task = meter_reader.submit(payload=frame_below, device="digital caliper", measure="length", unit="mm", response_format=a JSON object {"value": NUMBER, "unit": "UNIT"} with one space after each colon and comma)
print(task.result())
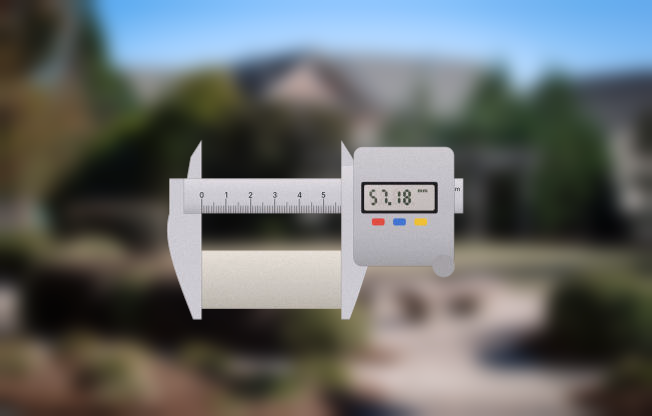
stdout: {"value": 57.18, "unit": "mm"}
